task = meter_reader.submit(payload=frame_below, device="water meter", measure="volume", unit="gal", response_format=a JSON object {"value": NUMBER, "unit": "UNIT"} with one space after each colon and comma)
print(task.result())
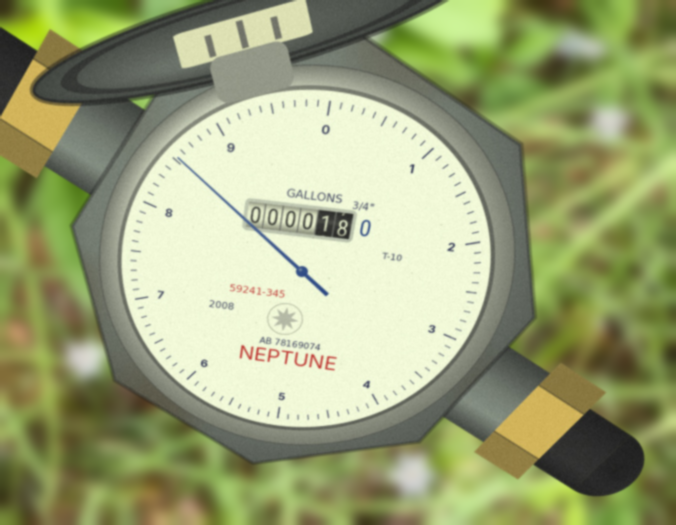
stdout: {"value": 178.5, "unit": "gal"}
